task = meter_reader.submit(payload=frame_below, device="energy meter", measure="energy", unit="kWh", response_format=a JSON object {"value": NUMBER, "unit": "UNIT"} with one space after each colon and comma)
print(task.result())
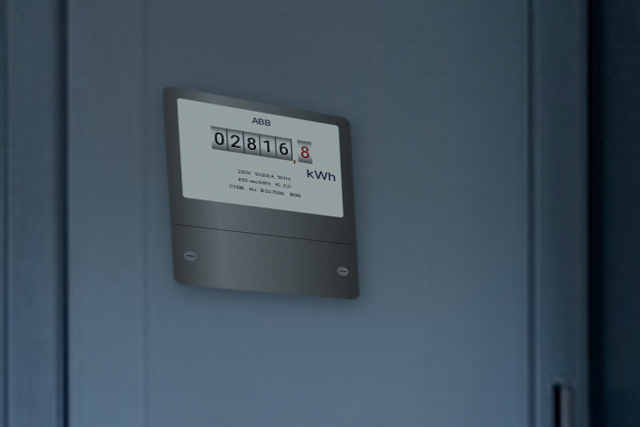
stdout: {"value": 2816.8, "unit": "kWh"}
